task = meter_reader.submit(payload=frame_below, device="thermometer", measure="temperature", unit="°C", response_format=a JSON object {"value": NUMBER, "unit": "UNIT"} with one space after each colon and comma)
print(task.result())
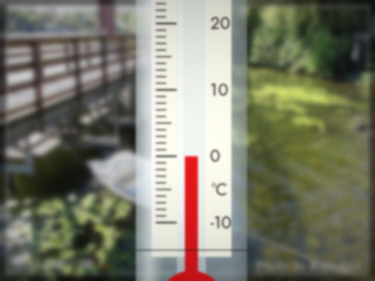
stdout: {"value": 0, "unit": "°C"}
